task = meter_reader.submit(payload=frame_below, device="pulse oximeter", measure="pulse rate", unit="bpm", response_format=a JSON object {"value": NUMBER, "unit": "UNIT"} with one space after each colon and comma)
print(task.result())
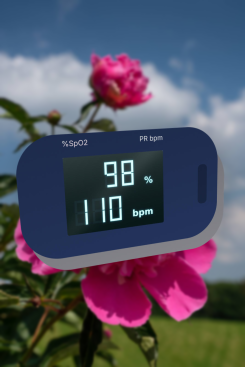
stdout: {"value": 110, "unit": "bpm"}
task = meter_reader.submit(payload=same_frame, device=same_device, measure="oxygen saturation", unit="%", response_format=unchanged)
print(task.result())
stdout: {"value": 98, "unit": "%"}
